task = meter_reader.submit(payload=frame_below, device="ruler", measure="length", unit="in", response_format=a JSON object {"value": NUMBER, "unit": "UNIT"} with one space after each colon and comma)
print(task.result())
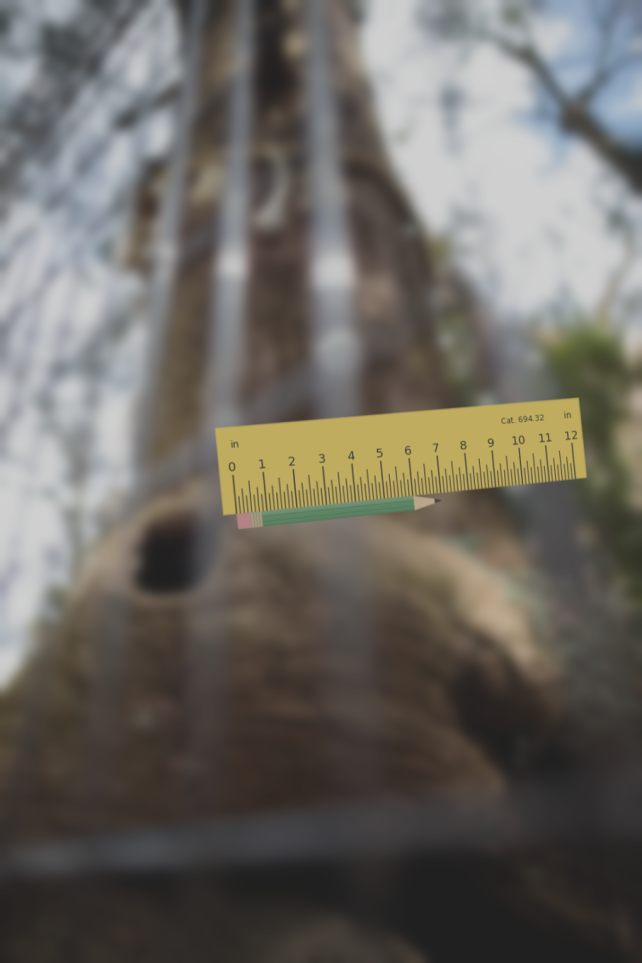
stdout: {"value": 7, "unit": "in"}
